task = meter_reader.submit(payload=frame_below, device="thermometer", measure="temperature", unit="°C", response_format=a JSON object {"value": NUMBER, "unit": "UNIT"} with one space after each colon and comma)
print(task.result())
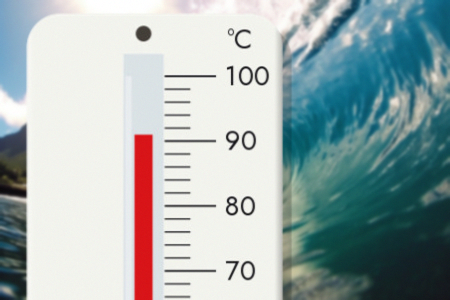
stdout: {"value": 91, "unit": "°C"}
